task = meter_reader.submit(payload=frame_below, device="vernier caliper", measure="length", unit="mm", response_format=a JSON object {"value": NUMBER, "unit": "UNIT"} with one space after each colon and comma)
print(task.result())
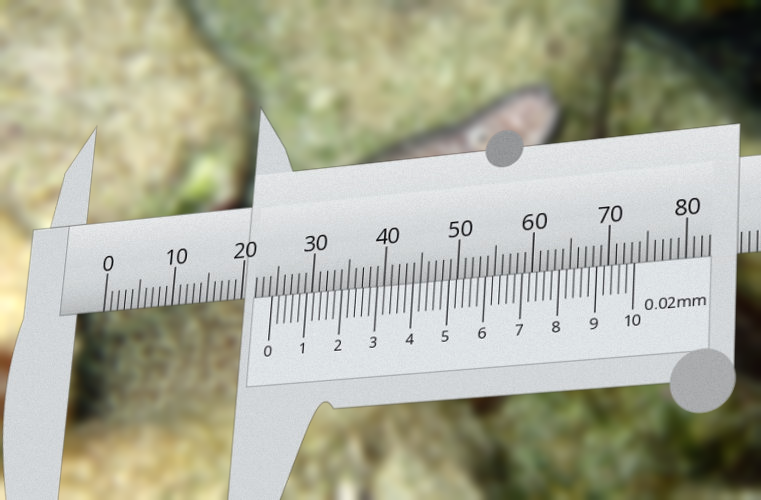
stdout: {"value": 24.4, "unit": "mm"}
